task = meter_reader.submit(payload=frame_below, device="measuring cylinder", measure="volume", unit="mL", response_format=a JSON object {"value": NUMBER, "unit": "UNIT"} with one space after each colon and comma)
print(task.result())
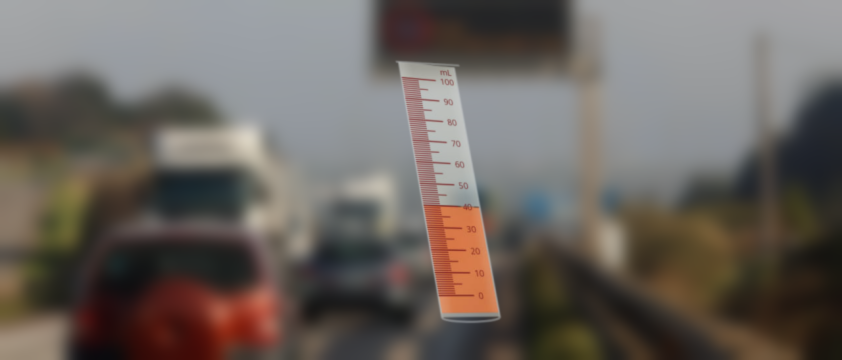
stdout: {"value": 40, "unit": "mL"}
